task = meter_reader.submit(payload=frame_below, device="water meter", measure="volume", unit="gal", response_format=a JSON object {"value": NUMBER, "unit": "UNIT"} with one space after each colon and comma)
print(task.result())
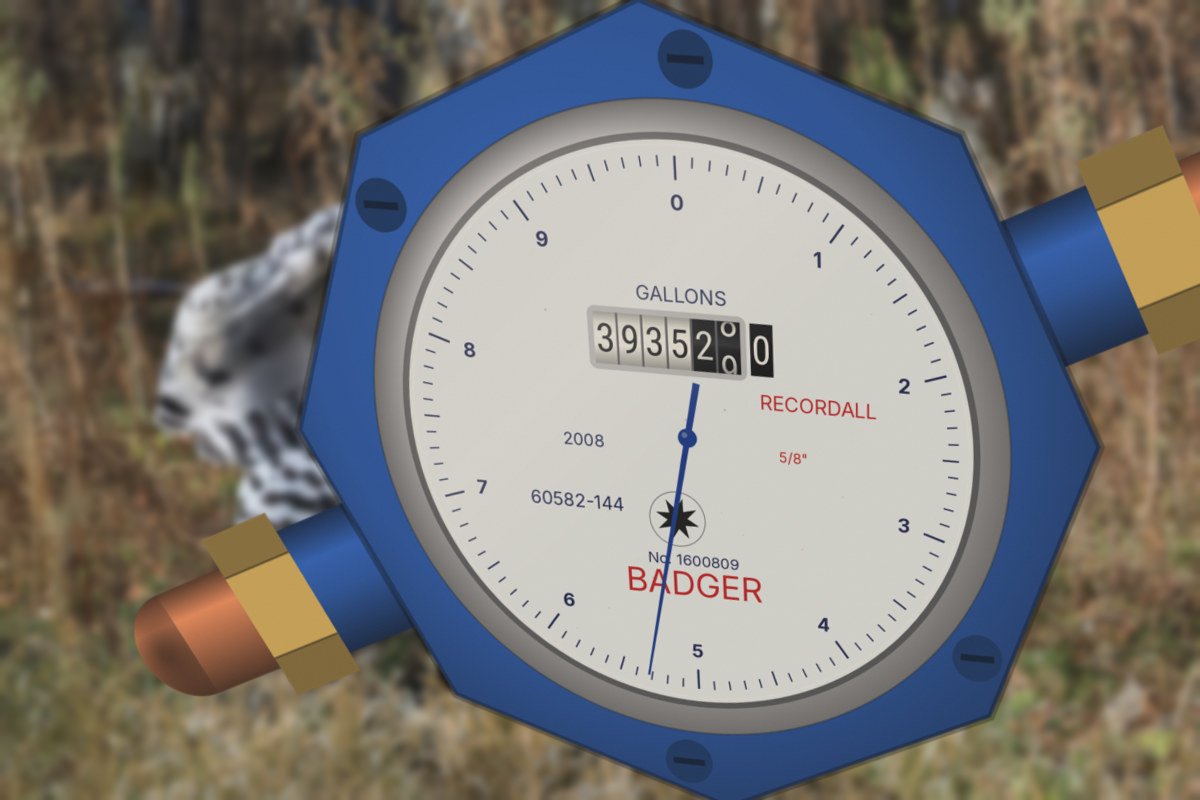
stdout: {"value": 3935285.3, "unit": "gal"}
